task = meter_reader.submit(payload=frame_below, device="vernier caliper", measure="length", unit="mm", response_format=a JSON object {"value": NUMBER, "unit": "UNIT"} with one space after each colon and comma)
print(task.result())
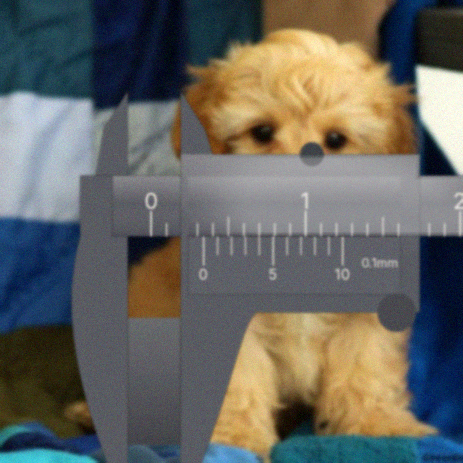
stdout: {"value": 3.4, "unit": "mm"}
